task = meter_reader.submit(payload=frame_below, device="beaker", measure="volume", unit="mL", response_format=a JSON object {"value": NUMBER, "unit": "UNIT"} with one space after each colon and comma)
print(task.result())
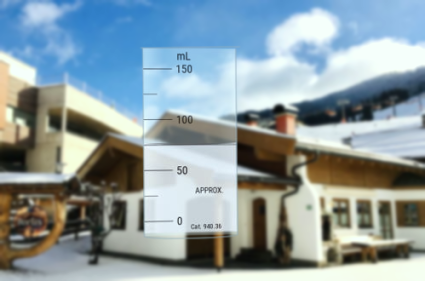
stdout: {"value": 75, "unit": "mL"}
